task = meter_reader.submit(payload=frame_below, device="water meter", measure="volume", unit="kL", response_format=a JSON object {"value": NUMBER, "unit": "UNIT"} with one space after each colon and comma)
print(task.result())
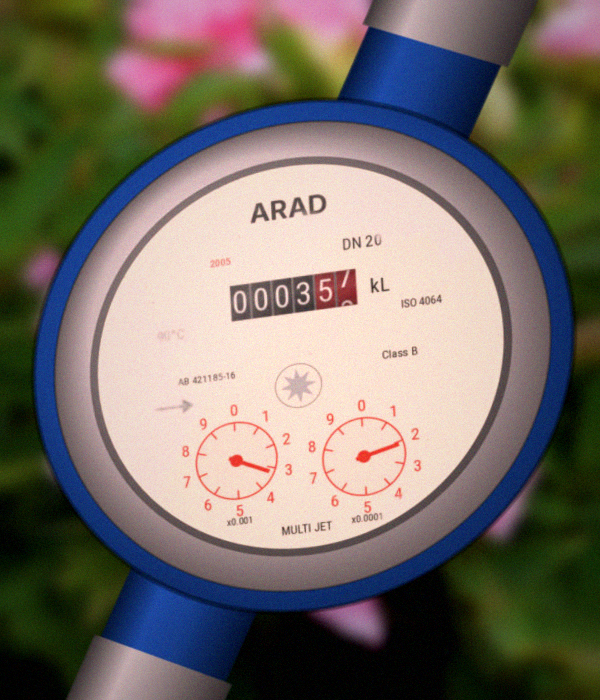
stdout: {"value": 3.5732, "unit": "kL"}
